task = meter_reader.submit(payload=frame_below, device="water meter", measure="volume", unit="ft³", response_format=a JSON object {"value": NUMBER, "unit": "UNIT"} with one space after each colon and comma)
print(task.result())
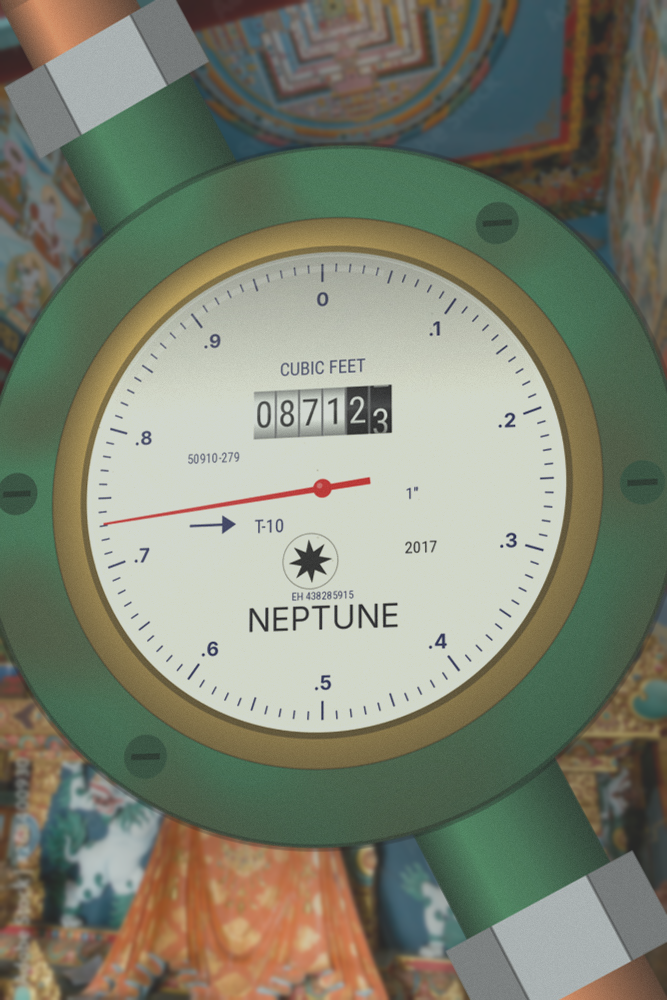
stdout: {"value": 87122.73, "unit": "ft³"}
